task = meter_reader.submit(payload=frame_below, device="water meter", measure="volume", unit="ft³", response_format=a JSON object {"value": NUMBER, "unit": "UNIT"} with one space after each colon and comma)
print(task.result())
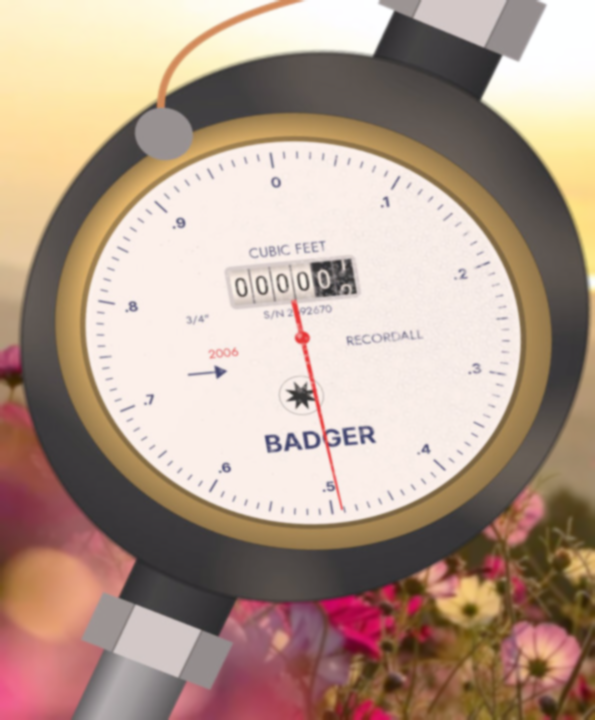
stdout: {"value": 1.49, "unit": "ft³"}
